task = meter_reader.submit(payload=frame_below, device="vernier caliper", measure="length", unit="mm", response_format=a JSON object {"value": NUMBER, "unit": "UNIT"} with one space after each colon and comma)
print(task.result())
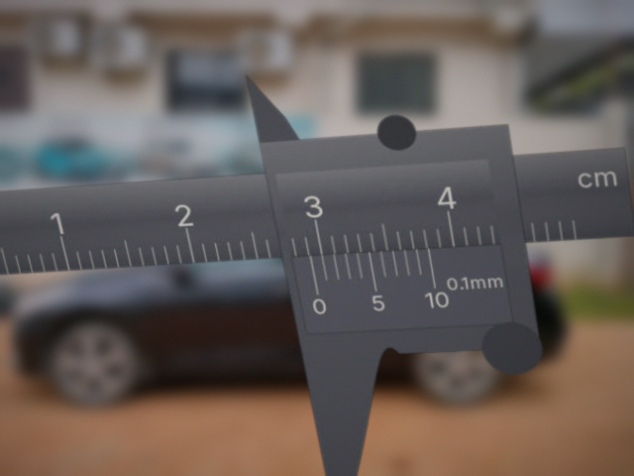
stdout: {"value": 29.1, "unit": "mm"}
